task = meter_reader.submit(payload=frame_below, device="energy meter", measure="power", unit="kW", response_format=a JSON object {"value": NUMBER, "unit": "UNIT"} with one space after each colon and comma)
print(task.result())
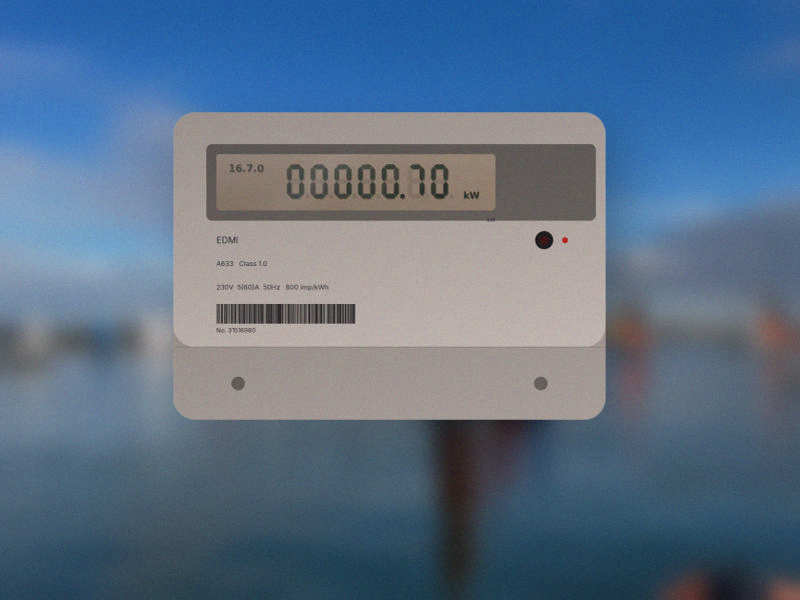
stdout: {"value": 0.70, "unit": "kW"}
